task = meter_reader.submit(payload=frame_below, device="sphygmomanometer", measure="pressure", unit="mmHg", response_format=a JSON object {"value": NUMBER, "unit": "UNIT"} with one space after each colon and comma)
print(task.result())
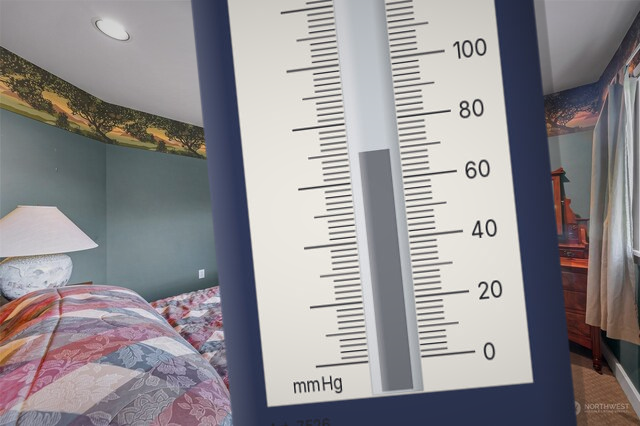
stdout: {"value": 70, "unit": "mmHg"}
